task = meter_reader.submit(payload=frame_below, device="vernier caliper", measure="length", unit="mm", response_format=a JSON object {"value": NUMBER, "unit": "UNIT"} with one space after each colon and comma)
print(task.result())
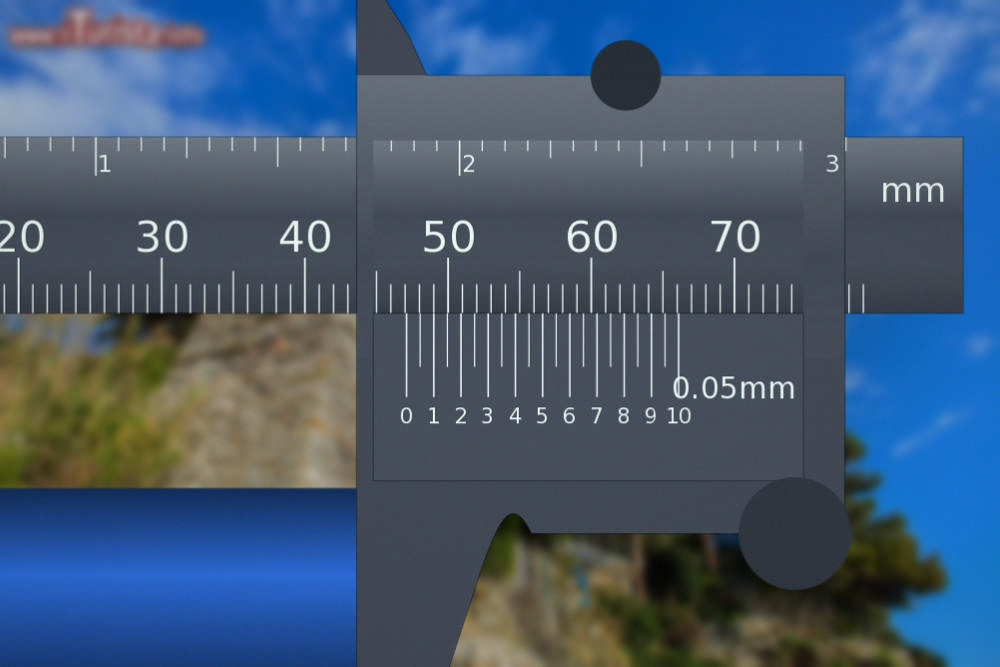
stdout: {"value": 47.1, "unit": "mm"}
